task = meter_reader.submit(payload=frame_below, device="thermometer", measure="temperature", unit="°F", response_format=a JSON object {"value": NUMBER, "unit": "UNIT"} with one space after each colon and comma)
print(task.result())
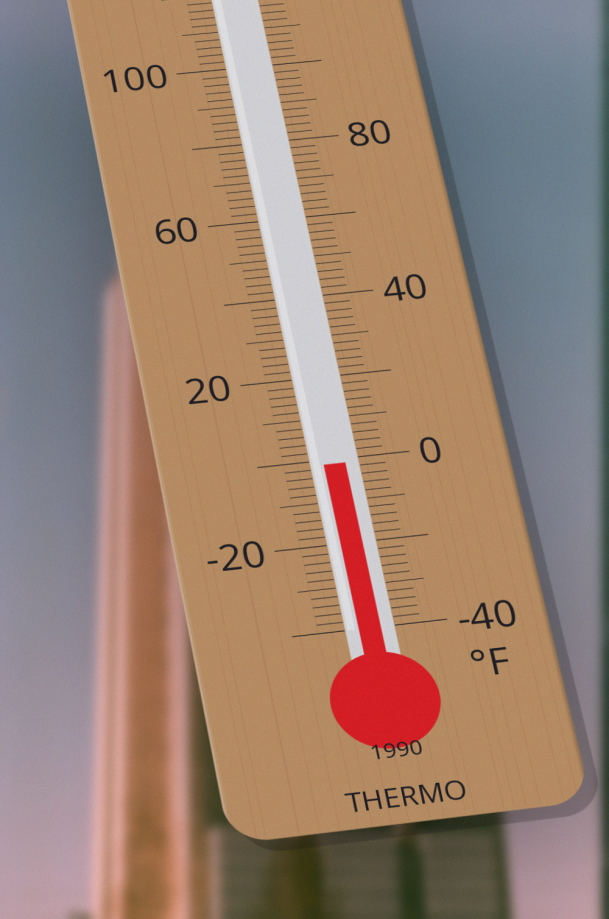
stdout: {"value": -1, "unit": "°F"}
